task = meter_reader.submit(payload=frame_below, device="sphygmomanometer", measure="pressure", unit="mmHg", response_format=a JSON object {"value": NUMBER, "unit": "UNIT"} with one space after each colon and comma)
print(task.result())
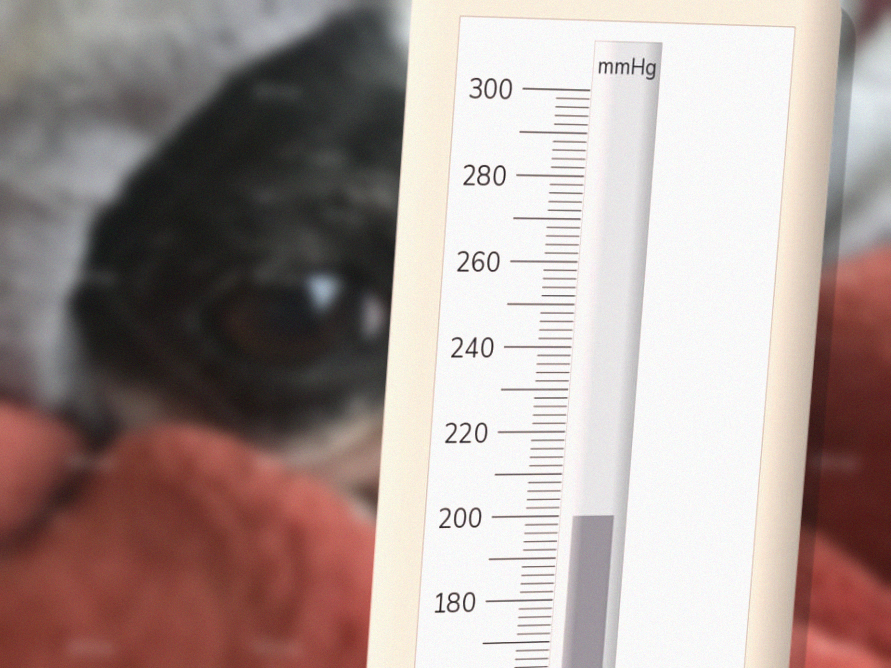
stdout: {"value": 200, "unit": "mmHg"}
